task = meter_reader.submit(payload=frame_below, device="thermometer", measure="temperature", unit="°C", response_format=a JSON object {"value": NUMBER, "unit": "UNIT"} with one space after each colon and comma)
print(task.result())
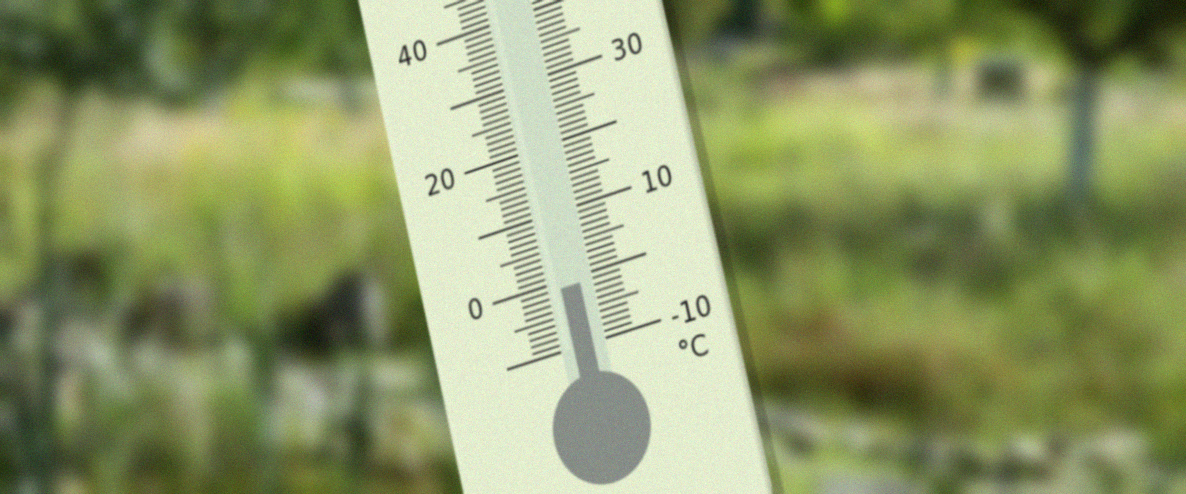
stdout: {"value": -1, "unit": "°C"}
